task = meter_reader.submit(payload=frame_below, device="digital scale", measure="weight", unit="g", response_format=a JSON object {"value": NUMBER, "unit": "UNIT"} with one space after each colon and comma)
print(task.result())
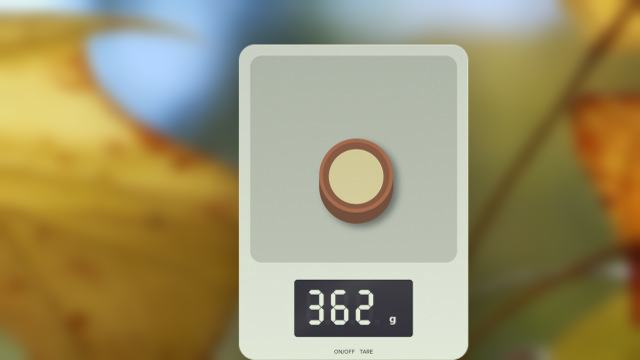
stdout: {"value": 362, "unit": "g"}
